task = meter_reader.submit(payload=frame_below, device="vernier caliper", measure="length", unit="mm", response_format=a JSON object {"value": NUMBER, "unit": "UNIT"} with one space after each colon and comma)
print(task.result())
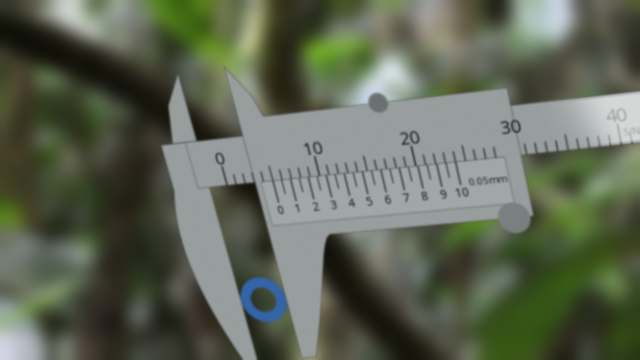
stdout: {"value": 5.0, "unit": "mm"}
